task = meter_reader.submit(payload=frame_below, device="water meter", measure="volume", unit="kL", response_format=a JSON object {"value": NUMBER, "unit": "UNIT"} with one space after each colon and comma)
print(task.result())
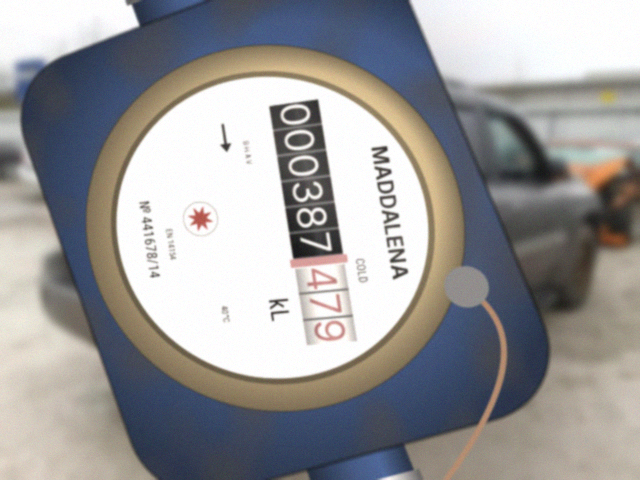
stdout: {"value": 387.479, "unit": "kL"}
